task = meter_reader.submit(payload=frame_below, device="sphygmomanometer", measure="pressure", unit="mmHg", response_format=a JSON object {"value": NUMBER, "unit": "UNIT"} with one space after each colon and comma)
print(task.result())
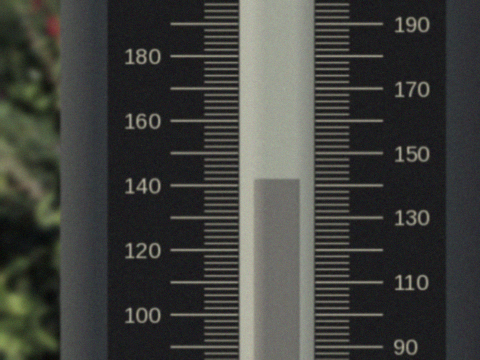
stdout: {"value": 142, "unit": "mmHg"}
